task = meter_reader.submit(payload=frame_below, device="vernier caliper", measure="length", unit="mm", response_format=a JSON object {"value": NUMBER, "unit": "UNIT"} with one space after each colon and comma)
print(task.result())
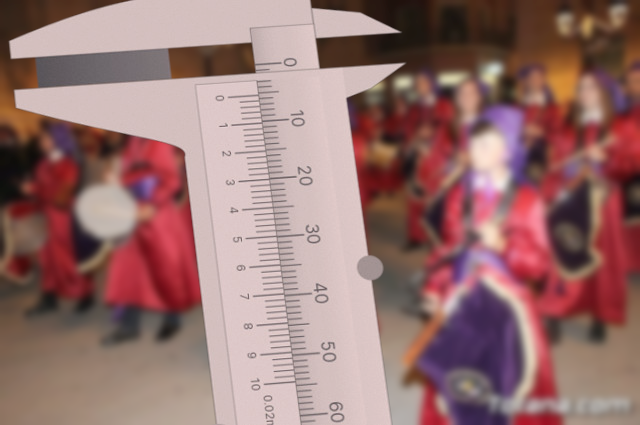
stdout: {"value": 5.4, "unit": "mm"}
